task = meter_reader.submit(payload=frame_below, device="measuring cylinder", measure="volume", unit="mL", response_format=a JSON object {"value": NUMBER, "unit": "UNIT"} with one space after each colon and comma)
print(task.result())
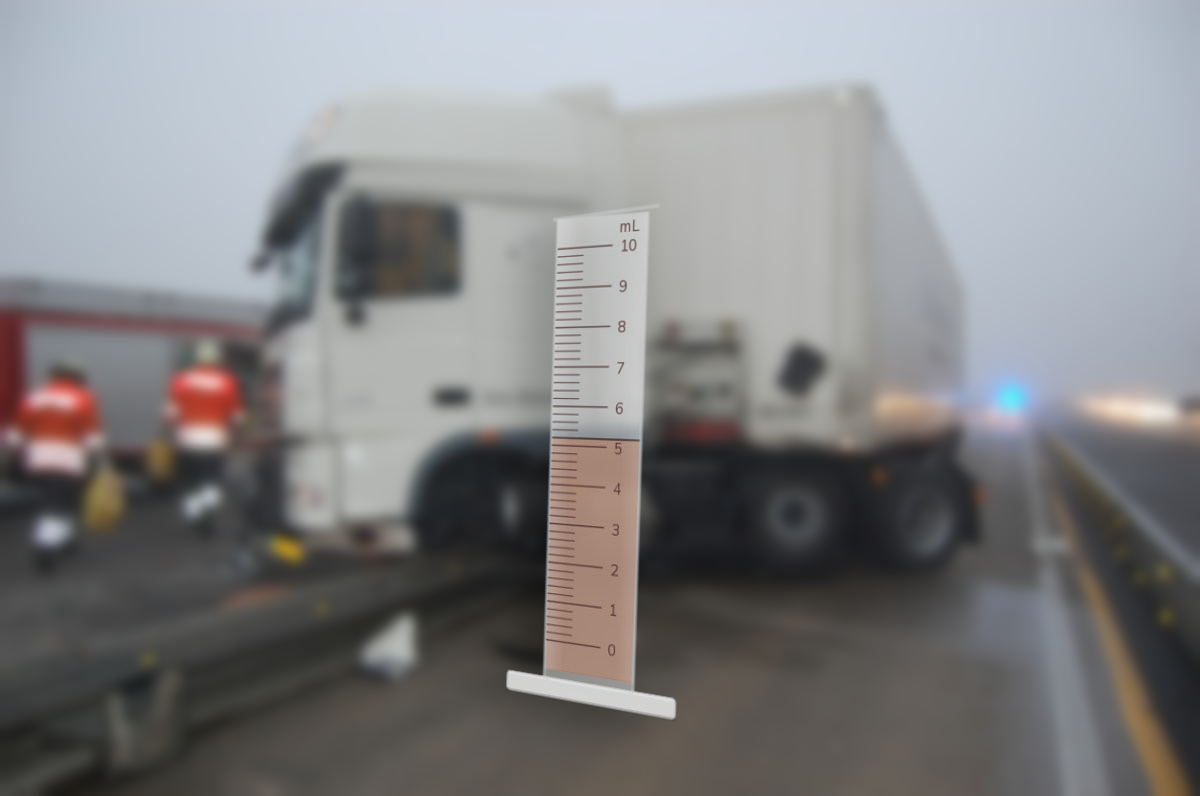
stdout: {"value": 5.2, "unit": "mL"}
